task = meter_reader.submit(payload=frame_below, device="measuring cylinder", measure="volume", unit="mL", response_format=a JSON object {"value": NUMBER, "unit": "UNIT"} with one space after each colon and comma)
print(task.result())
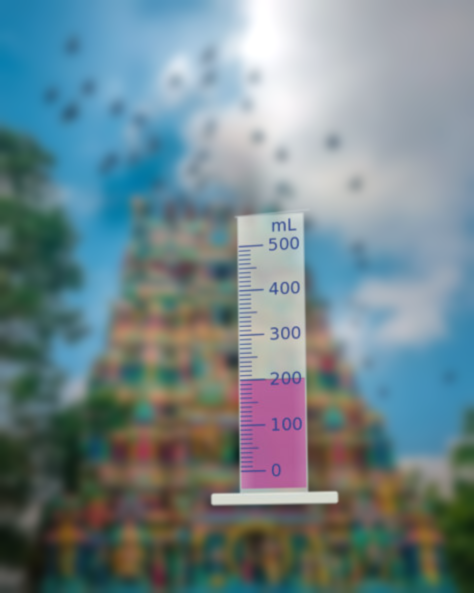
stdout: {"value": 200, "unit": "mL"}
